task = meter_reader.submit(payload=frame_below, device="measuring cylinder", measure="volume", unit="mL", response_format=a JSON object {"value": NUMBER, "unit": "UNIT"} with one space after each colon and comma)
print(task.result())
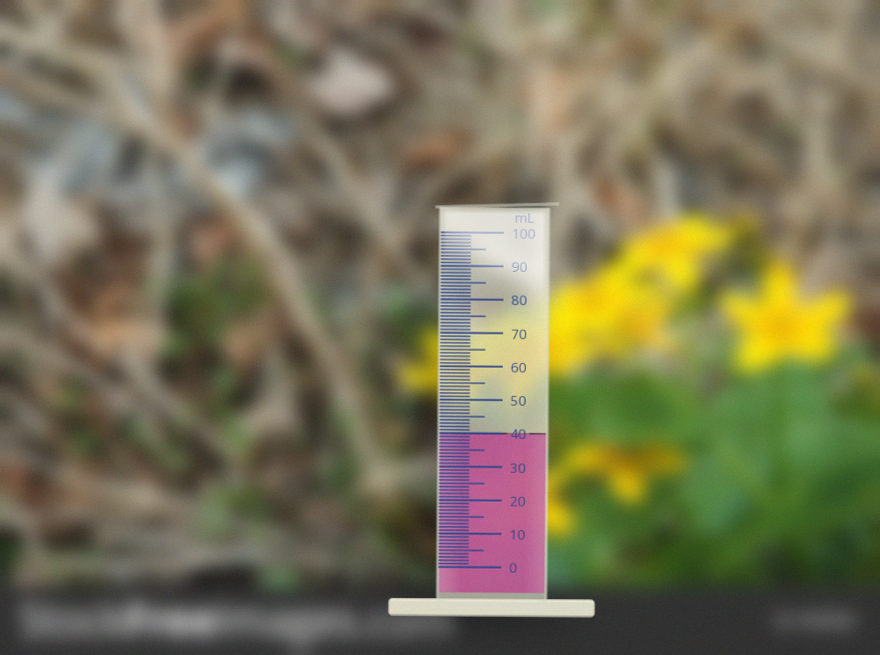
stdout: {"value": 40, "unit": "mL"}
